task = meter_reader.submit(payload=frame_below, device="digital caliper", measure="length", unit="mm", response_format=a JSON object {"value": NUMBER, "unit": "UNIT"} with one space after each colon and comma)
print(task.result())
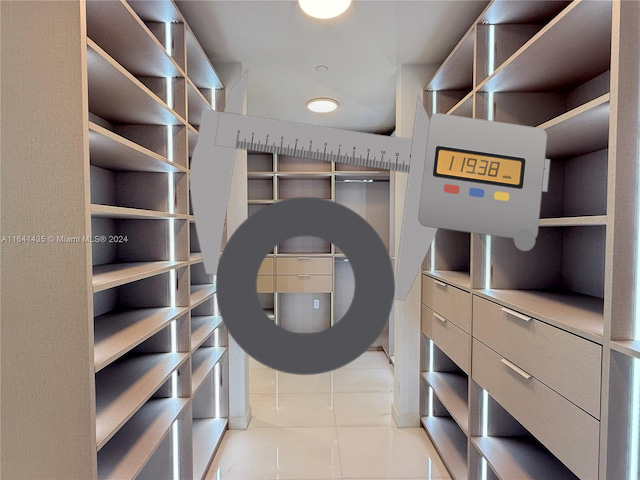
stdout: {"value": 119.38, "unit": "mm"}
